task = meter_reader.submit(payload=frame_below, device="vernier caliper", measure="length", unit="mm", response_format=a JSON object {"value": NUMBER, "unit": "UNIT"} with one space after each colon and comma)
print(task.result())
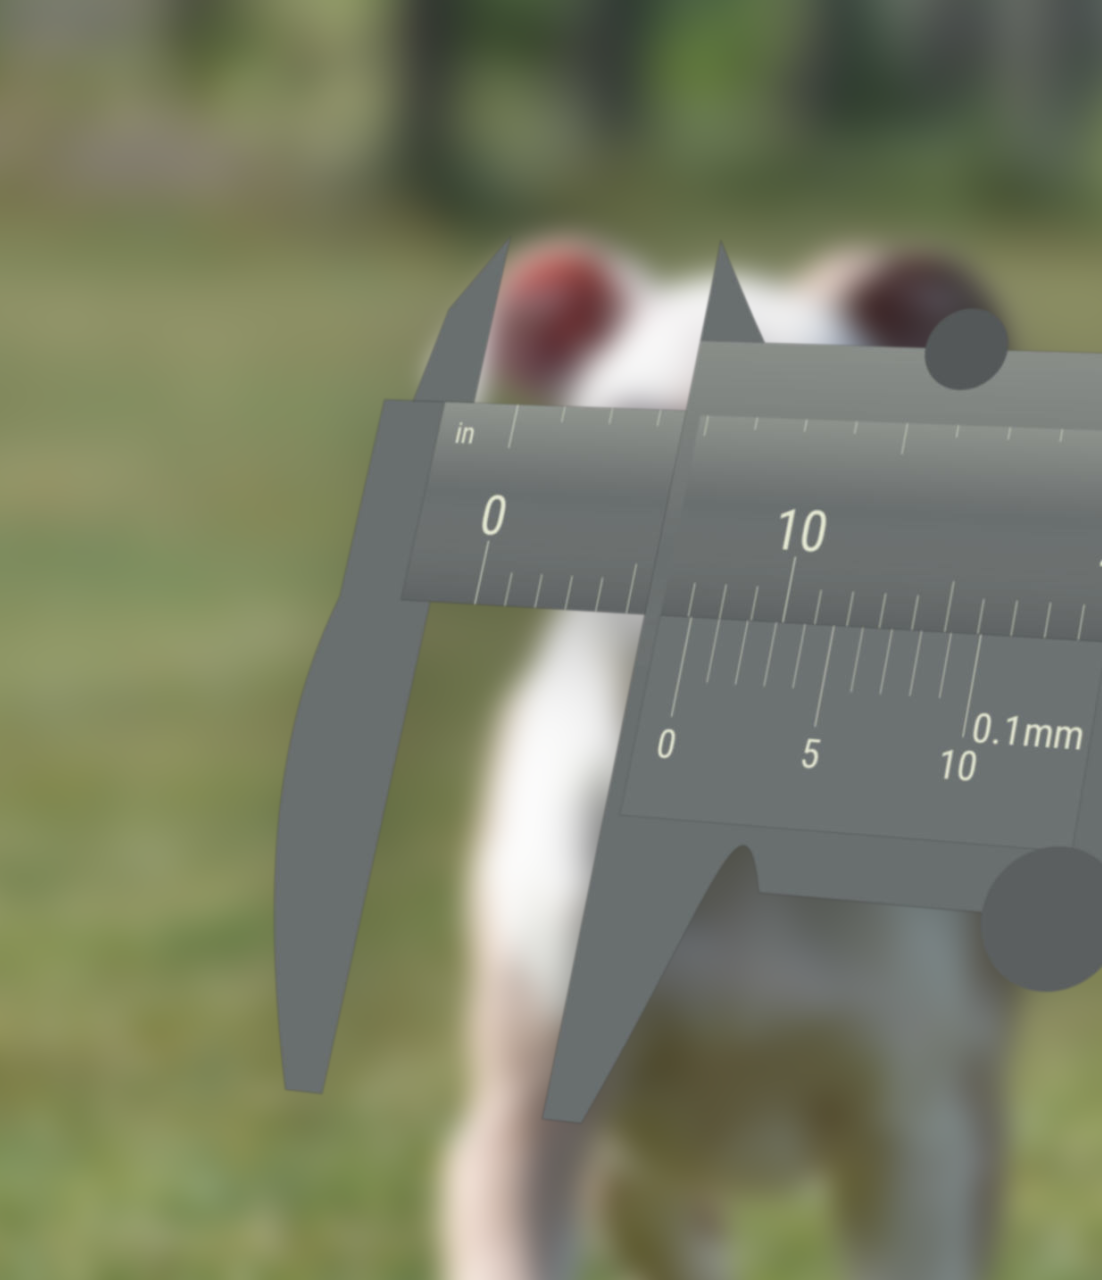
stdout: {"value": 7.1, "unit": "mm"}
